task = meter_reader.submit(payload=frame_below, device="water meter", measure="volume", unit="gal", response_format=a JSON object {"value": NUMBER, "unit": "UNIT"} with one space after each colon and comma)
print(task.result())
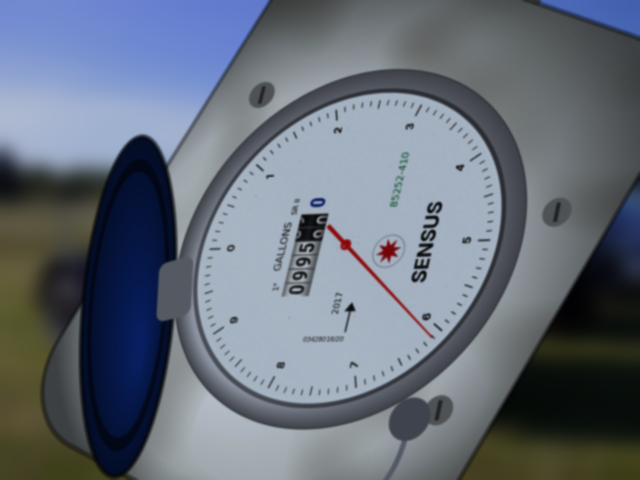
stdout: {"value": 995896.1, "unit": "gal"}
